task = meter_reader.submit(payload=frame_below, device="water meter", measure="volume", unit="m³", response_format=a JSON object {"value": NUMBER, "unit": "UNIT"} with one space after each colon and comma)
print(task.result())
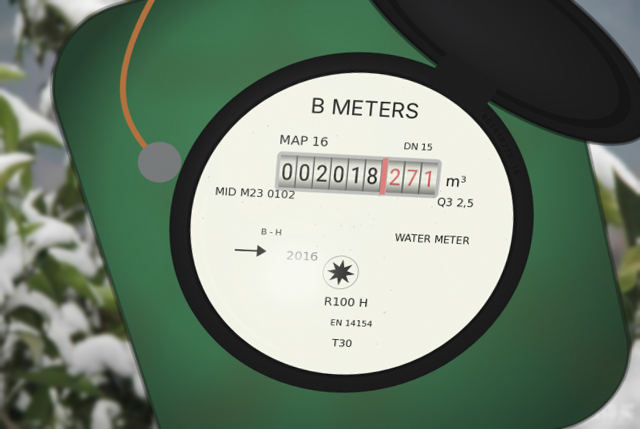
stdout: {"value": 2018.271, "unit": "m³"}
